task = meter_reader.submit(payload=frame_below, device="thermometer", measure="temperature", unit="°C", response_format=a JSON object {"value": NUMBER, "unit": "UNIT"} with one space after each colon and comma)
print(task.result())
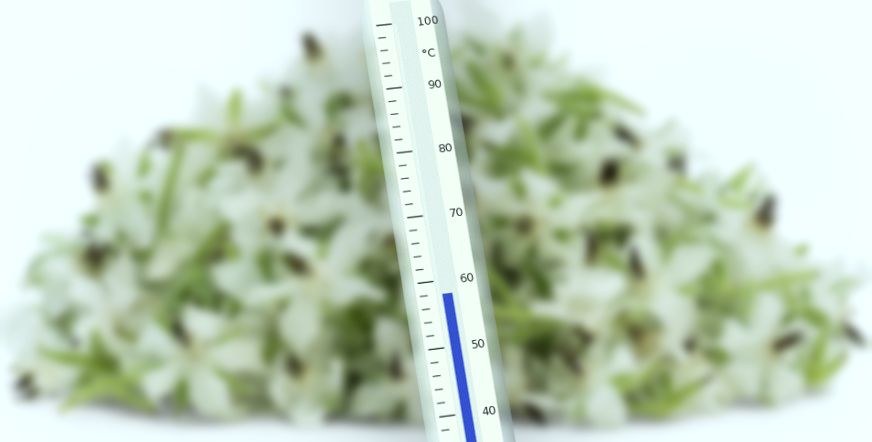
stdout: {"value": 58, "unit": "°C"}
